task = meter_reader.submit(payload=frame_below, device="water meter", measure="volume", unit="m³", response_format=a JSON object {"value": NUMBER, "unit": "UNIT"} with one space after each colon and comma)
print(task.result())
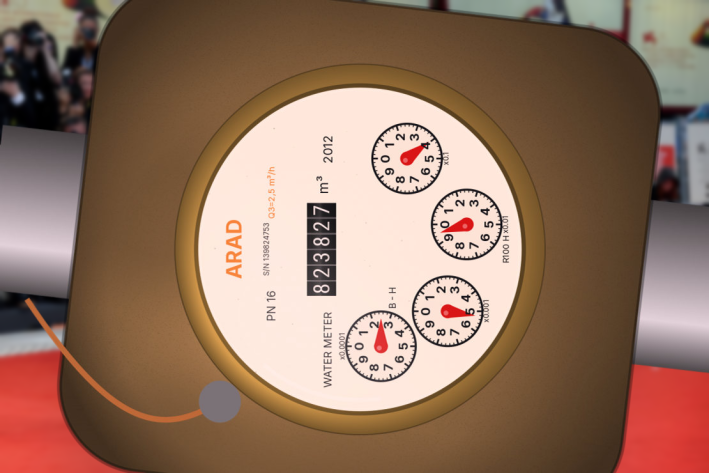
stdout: {"value": 823827.3952, "unit": "m³"}
